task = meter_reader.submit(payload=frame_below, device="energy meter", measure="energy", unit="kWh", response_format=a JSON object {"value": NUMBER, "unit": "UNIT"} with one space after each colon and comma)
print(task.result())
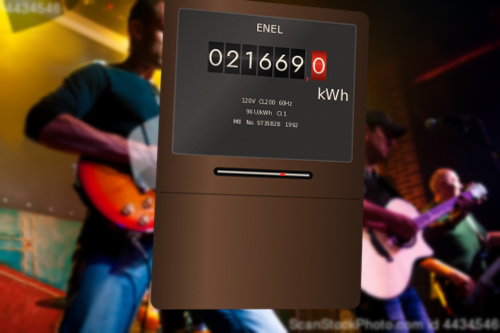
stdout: {"value": 21669.0, "unit": "kWh"}
